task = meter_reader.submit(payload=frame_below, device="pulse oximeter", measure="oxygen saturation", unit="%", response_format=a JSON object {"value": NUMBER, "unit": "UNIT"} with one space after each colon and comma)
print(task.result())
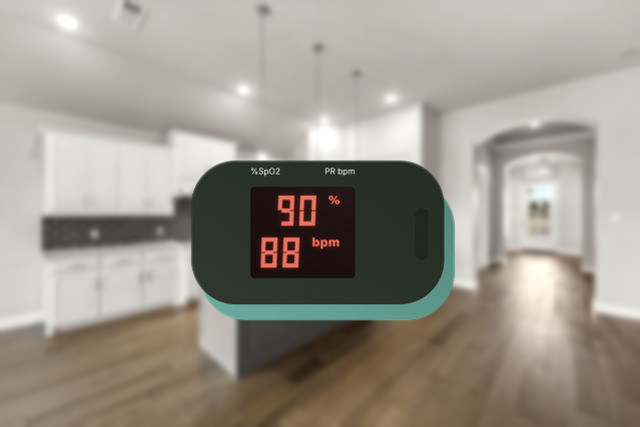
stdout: {"value": 90, "unit": "%"}
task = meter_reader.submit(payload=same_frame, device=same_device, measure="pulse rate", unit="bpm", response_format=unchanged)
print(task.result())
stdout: {"value": 88, "unit": "bpm"}
